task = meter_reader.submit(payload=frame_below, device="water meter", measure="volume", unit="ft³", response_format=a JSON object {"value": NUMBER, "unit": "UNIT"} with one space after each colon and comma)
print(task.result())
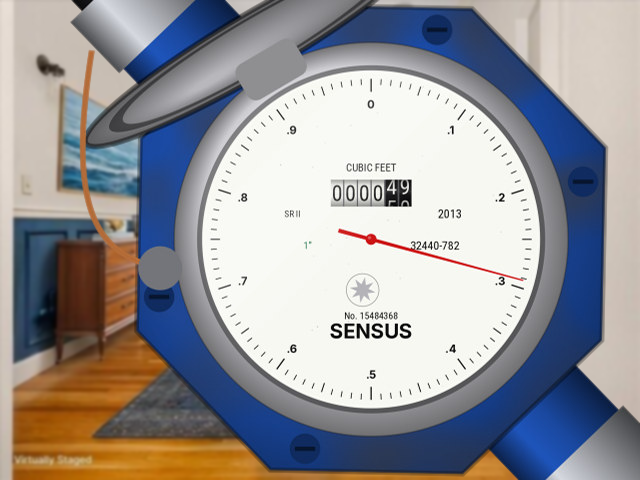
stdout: {"value": 49.29, "unit": "ft³"}
